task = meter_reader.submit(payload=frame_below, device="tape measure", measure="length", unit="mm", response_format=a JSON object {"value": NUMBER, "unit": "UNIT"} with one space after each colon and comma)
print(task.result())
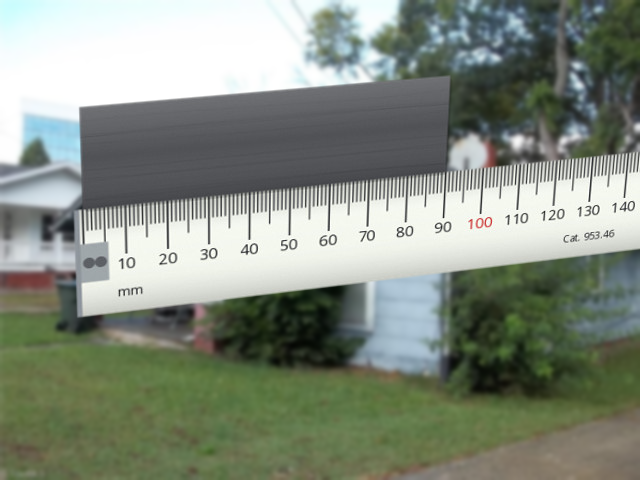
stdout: {"value": 90, "unit": "mm"}
